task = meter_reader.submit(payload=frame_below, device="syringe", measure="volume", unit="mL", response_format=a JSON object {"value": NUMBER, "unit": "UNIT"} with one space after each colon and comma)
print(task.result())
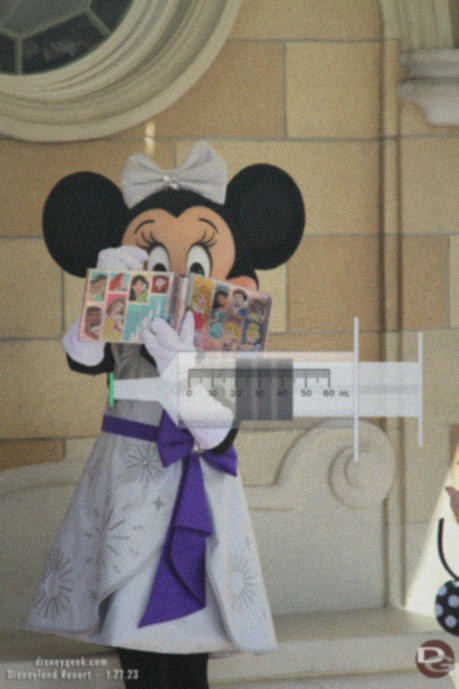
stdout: {"value": 20, "unit": "mL"}
